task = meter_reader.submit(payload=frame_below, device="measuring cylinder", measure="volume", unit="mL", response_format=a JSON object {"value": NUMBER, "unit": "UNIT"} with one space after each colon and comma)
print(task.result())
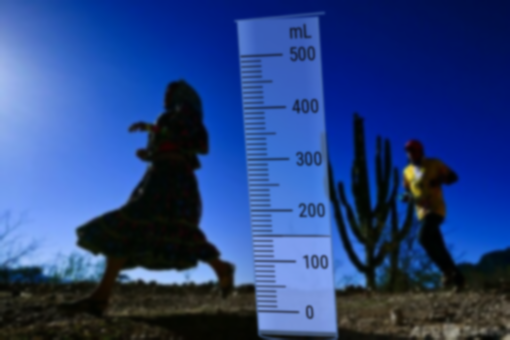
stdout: {"value": 150, "unit": "mL"}
